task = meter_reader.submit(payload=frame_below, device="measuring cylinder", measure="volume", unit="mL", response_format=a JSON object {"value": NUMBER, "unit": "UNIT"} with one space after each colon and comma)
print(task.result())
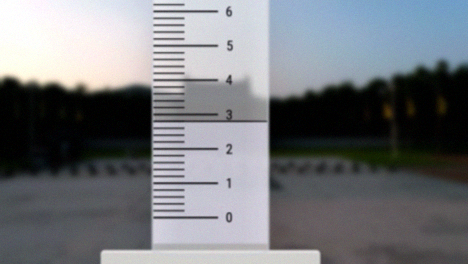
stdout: {"value": 2.8, "unit": "mL"}
